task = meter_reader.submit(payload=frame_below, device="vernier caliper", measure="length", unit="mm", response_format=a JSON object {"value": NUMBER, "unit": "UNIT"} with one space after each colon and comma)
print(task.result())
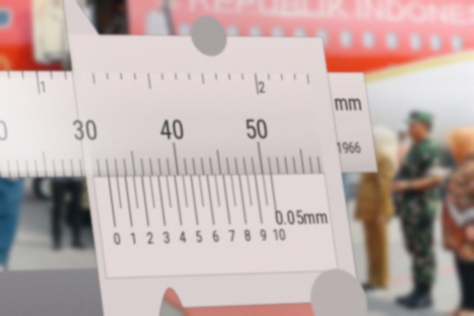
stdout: {"value": 32.0, "unit": "mm"}
